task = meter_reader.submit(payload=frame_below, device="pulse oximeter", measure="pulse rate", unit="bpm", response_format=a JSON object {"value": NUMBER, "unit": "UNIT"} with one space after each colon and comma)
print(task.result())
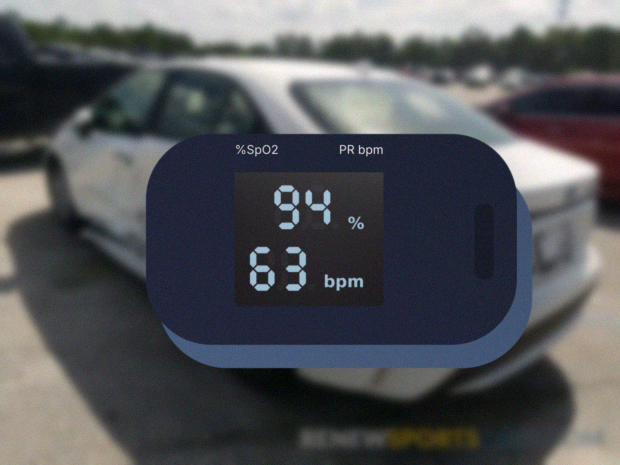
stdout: {"value": 63, "unit": "bpm"}
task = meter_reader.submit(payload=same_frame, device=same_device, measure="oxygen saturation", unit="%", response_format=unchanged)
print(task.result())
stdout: {"value": 94, "unit": "%"}
